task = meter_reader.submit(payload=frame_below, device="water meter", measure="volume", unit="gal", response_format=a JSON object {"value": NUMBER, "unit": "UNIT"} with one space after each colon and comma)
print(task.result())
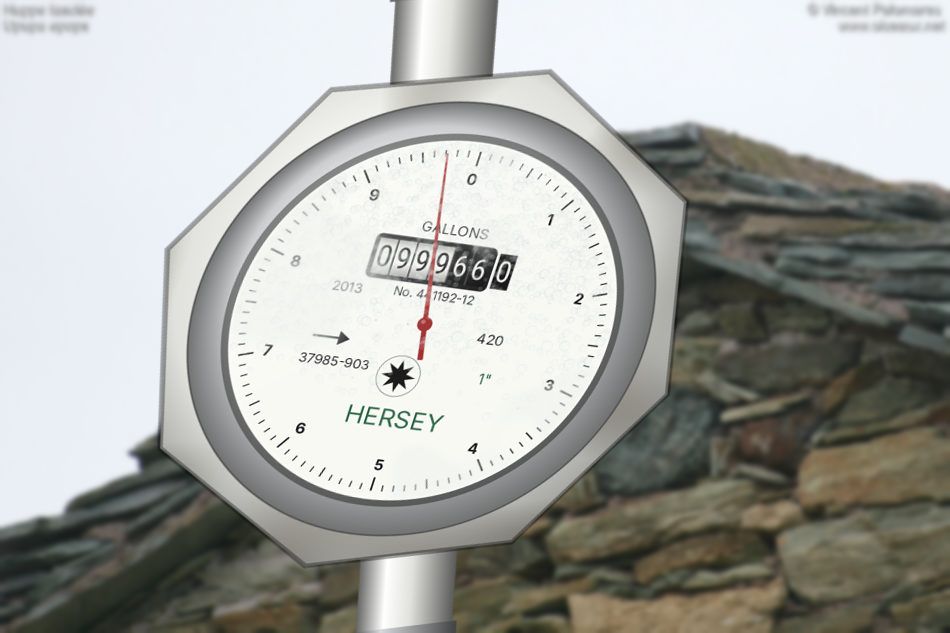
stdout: {"value": 999659.7, "unit": "gal"}
